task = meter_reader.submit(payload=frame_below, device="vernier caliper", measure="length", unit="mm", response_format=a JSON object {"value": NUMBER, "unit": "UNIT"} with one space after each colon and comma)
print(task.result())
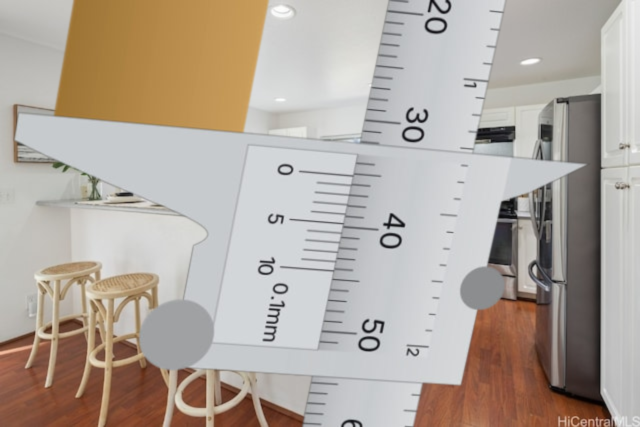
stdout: {"value": 35.2, "unit": "mm"}
